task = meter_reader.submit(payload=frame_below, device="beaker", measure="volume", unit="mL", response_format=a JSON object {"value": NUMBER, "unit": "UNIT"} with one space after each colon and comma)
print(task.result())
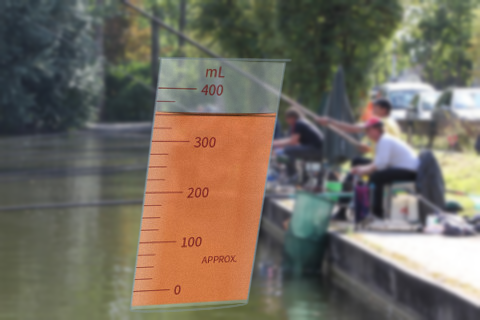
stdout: {"value": 350, "unit": "mL"}
